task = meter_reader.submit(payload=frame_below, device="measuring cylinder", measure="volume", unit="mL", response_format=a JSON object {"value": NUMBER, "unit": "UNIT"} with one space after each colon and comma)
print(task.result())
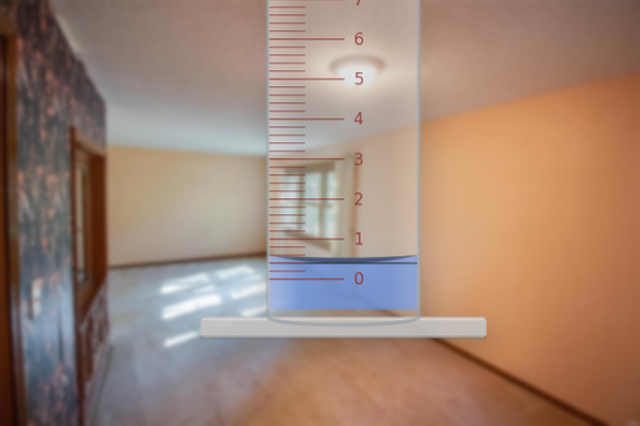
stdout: {"value": 0.4, "unit": "mL"}
